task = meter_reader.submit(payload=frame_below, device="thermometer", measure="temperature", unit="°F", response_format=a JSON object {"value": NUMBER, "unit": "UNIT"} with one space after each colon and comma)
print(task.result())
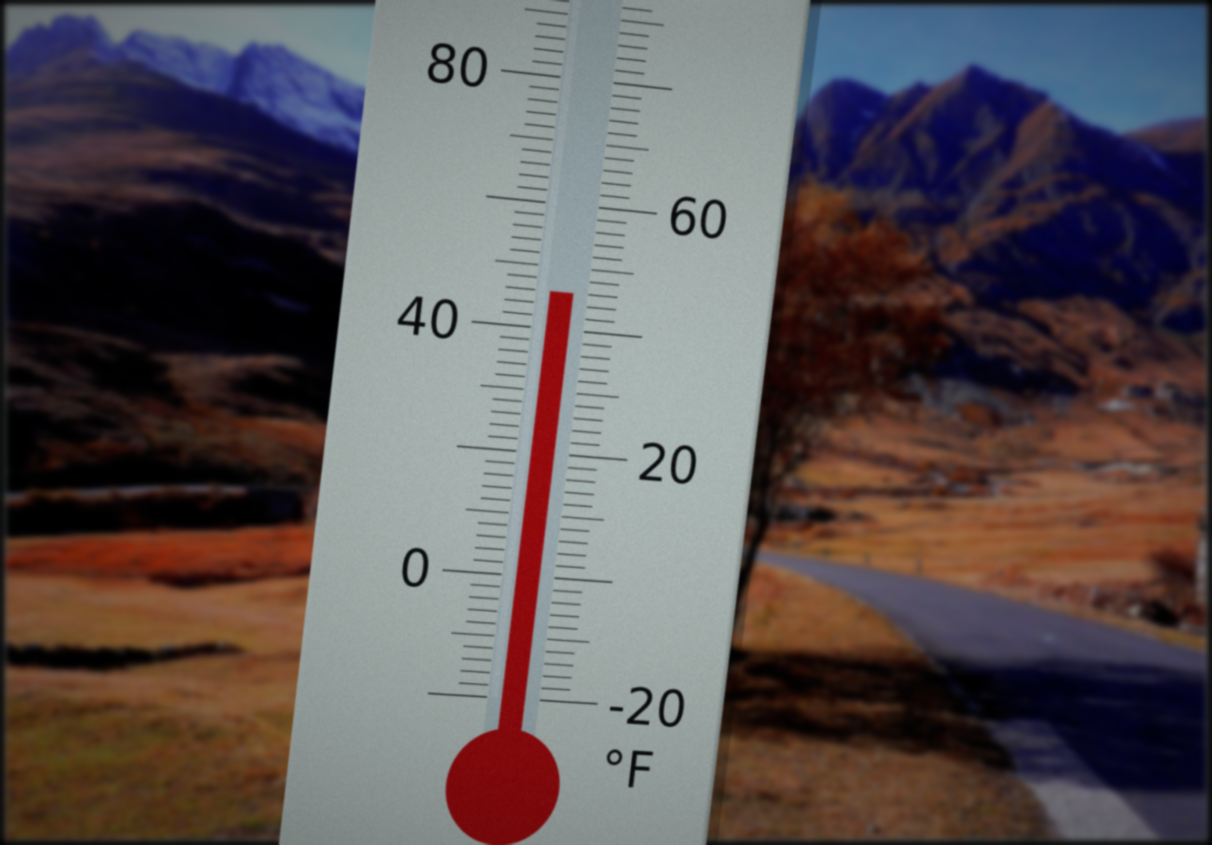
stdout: {"value": 46, "unit": "°F"}
